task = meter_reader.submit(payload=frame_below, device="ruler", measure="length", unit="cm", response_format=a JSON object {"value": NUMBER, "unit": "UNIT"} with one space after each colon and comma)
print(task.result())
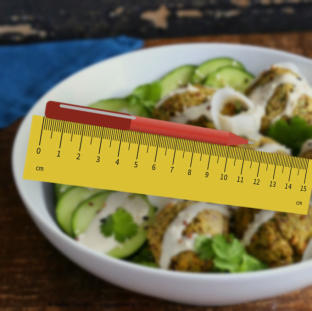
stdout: {"value": 11.5, "unit": "cm"}
